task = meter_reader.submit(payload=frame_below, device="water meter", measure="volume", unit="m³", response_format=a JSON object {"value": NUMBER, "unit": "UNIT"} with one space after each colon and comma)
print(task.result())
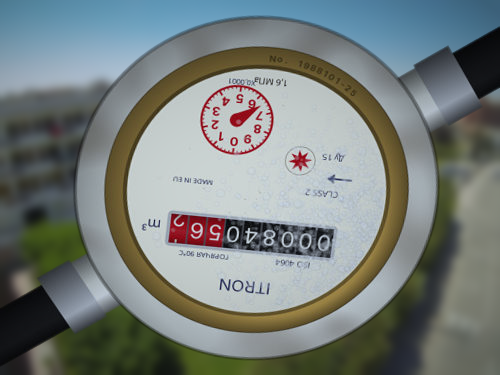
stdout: {"value": 840.5616, "unit": "m³"}
